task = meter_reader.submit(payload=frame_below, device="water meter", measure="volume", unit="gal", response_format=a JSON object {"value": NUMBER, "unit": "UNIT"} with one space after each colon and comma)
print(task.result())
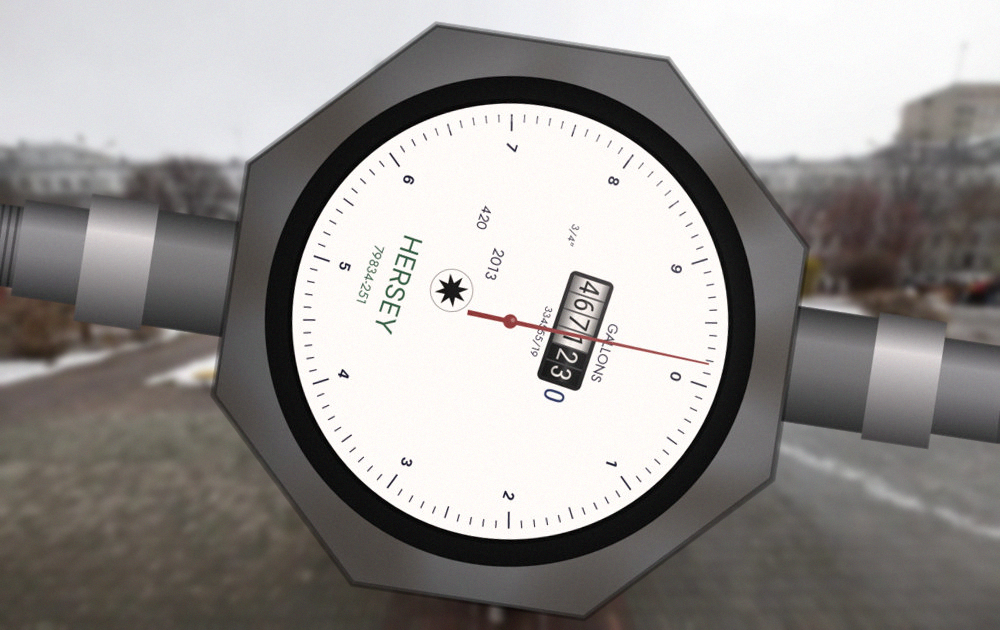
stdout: {"value": 4671229.8, "unit": "gal"}
